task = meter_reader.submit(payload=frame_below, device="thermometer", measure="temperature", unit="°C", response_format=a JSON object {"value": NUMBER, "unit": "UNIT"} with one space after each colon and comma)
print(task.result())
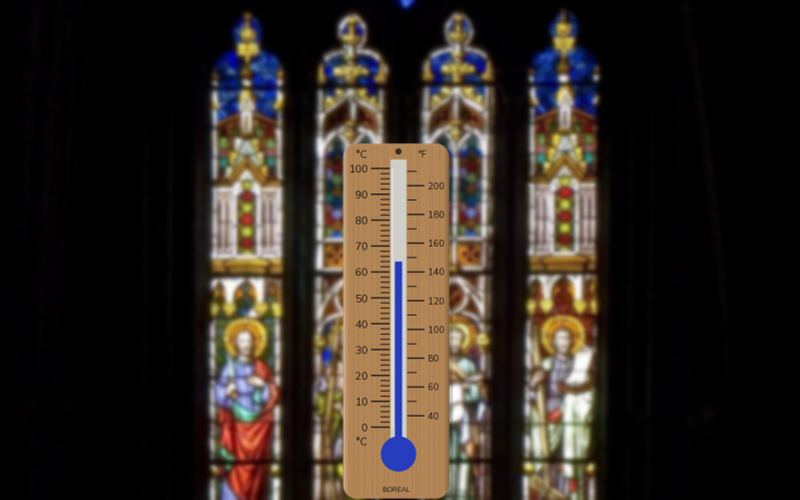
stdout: {"value": 64, "unit": "°C"}
